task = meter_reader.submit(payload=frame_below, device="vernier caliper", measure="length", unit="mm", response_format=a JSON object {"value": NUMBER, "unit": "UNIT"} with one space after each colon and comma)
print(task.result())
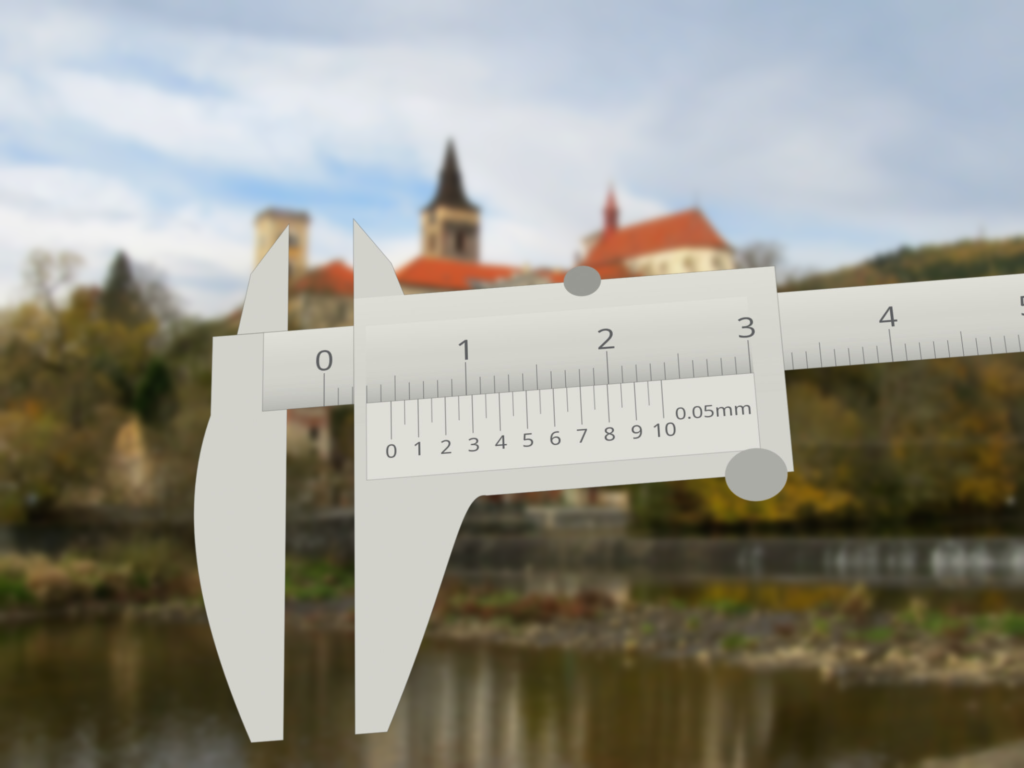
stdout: {"value": 4.7, "unit": "mm"}
